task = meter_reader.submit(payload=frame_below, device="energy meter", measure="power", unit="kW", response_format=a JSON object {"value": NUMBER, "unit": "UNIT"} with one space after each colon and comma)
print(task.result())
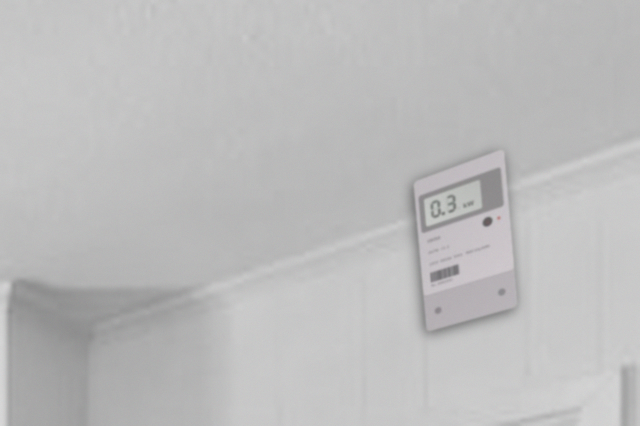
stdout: {"value": 0.3, "unit": "kW"}
